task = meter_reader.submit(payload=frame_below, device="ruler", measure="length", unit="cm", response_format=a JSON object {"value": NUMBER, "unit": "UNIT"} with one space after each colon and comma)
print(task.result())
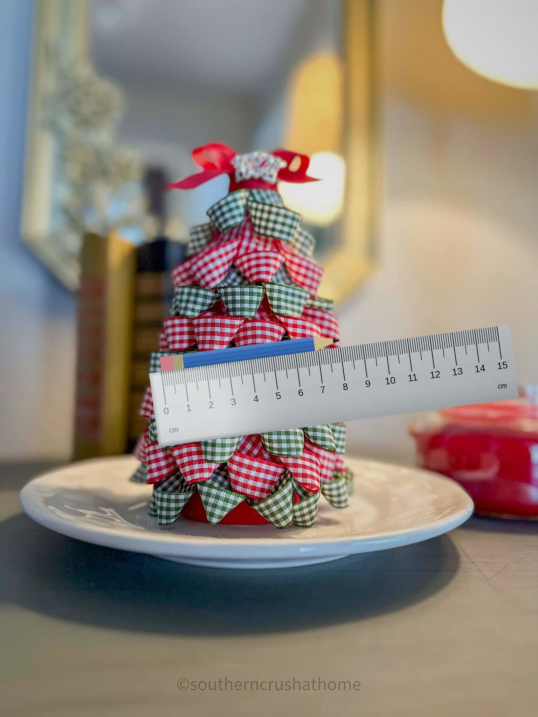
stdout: {"value": 8, "unit": "cm"}
